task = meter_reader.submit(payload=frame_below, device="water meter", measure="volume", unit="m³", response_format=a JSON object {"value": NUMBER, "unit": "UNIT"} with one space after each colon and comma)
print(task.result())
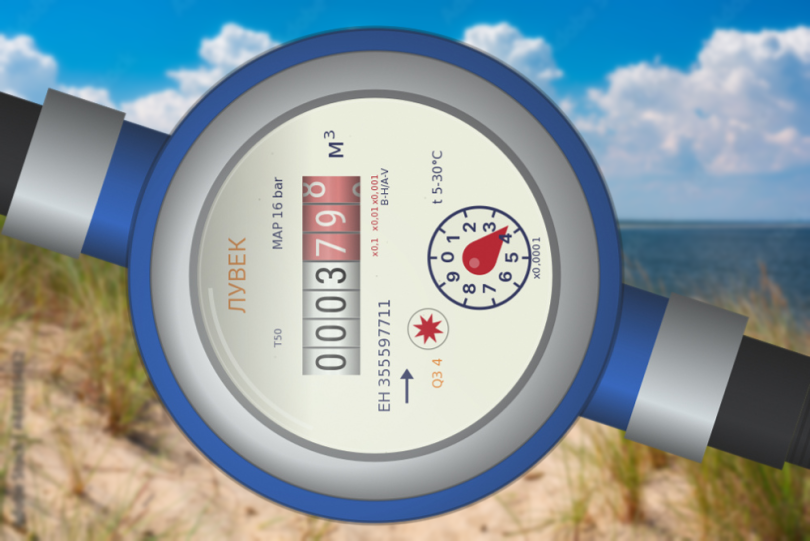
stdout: {"value": 3.7983, "unit": "m³"}
